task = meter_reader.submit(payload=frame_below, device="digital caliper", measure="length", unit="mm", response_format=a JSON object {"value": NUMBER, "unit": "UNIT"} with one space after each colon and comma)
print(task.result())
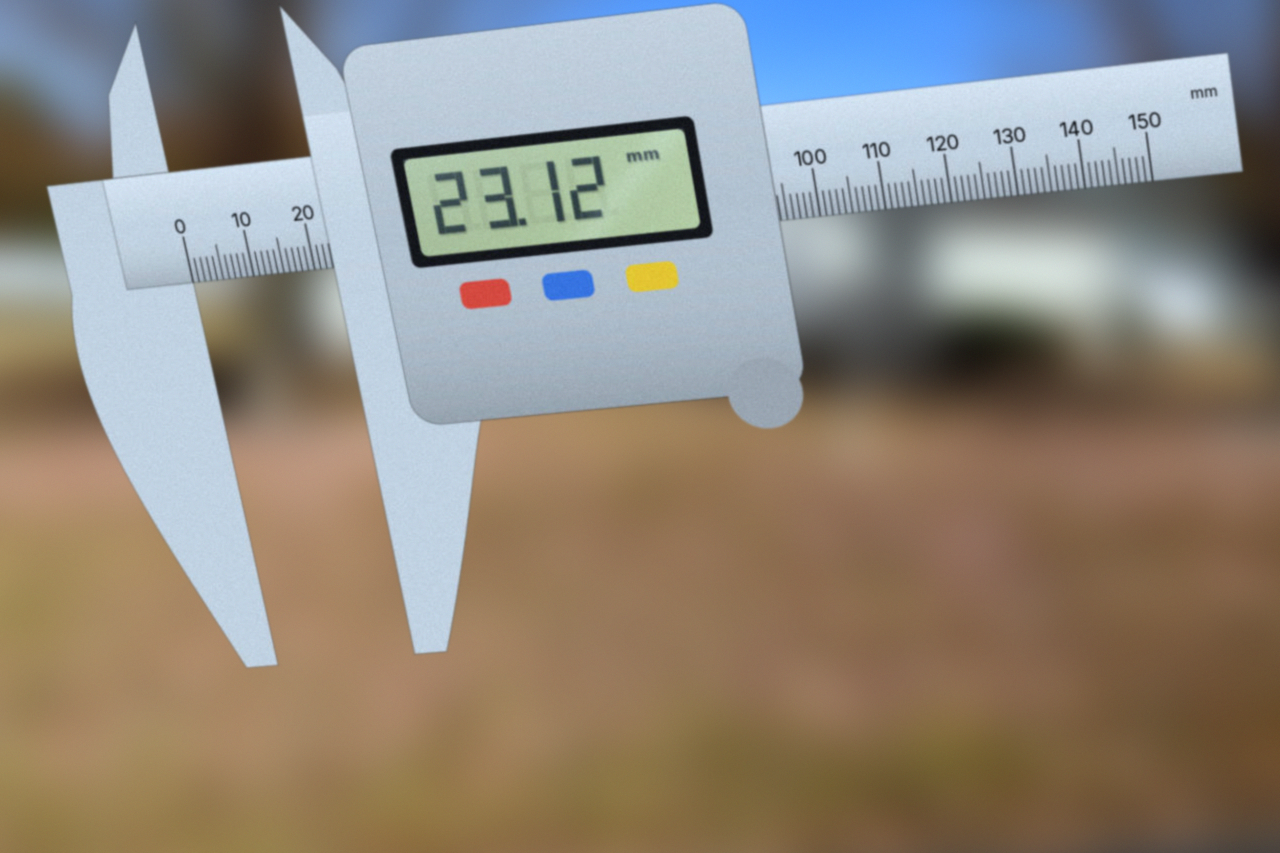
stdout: {"value": 23.12, "unit": "mm"}
